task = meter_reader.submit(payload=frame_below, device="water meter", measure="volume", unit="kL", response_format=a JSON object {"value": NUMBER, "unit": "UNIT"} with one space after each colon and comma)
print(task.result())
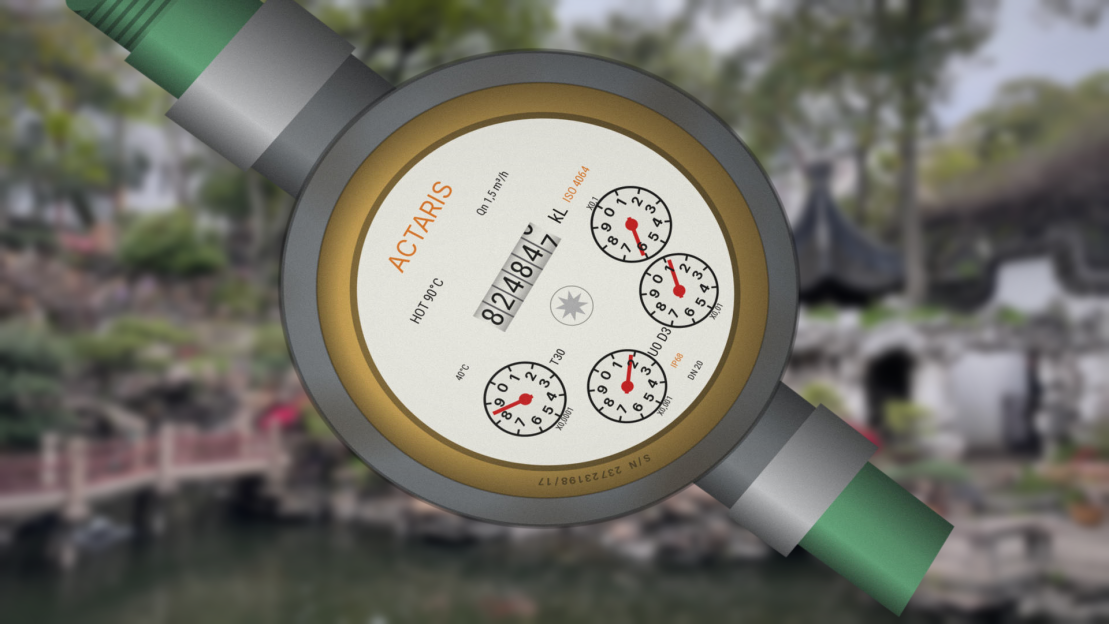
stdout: {"value": 824846.6118, "unit": "kL"}
